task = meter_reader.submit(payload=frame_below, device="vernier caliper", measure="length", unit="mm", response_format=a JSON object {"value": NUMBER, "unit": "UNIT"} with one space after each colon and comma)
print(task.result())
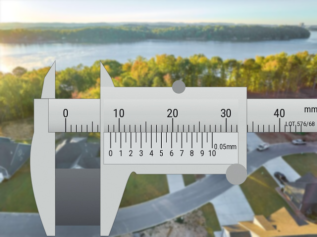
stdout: {"value": 8.4, "unit": "mm"}
